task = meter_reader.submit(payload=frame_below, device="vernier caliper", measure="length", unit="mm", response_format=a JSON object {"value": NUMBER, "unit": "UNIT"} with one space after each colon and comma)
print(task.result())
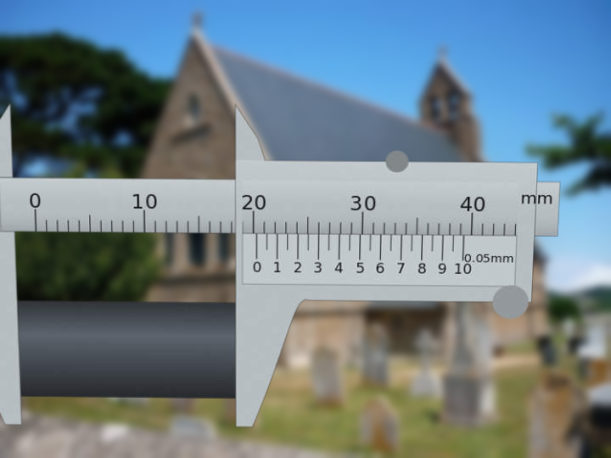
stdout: {"value": 20.3, "unit": "mm"}
